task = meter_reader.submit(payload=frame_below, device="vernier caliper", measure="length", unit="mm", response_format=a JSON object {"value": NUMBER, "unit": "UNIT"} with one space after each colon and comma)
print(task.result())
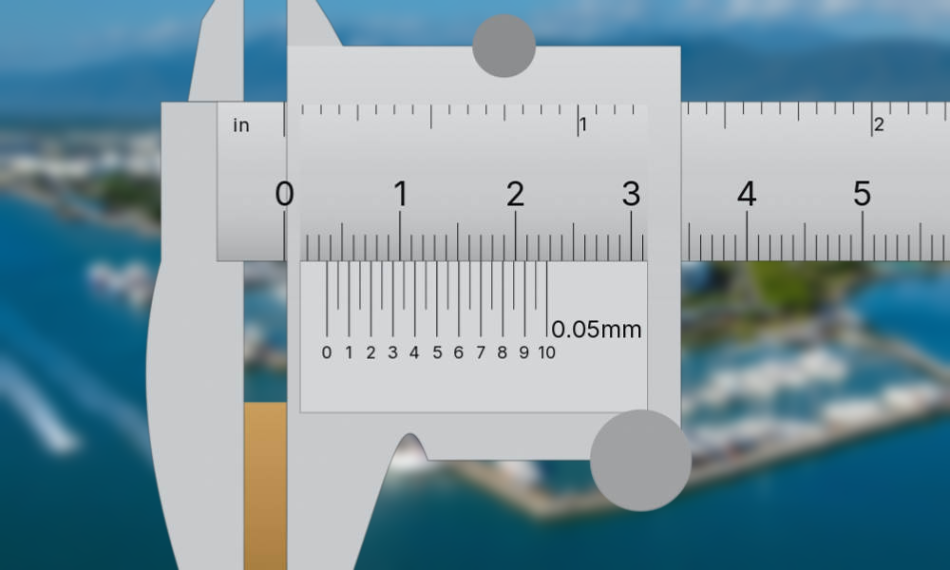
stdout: {"value": 3.7, "unit": "mm"}
